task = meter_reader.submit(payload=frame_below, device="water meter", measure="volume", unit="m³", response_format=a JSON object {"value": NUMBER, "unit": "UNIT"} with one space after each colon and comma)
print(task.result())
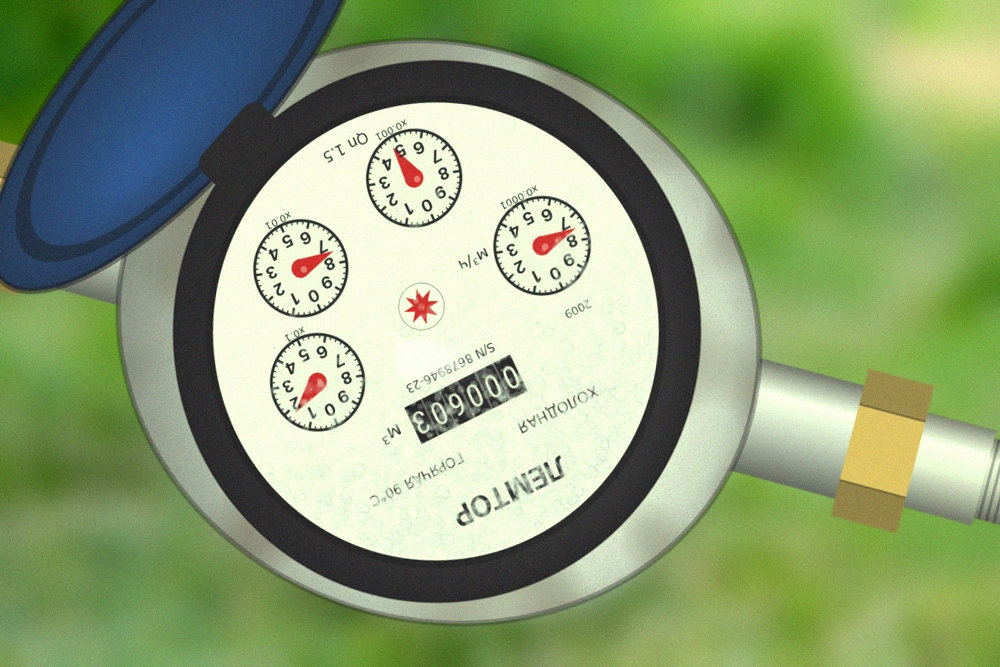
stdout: {"value": 603.1747, "unit": "m³"}
